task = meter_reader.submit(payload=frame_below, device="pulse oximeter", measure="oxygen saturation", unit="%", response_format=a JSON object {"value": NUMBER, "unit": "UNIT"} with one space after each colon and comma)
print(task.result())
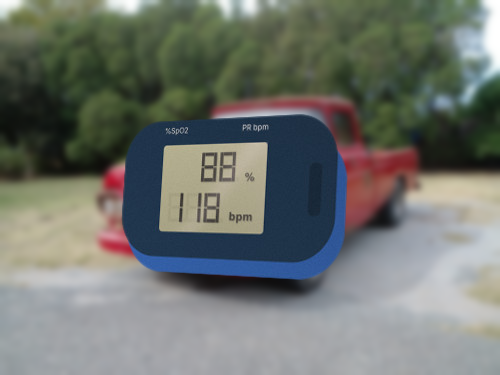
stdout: {"value": 88, "unit": "%"}
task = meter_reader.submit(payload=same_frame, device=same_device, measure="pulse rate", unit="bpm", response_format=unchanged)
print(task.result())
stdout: {"value": 118, "unit": "bpm"}
